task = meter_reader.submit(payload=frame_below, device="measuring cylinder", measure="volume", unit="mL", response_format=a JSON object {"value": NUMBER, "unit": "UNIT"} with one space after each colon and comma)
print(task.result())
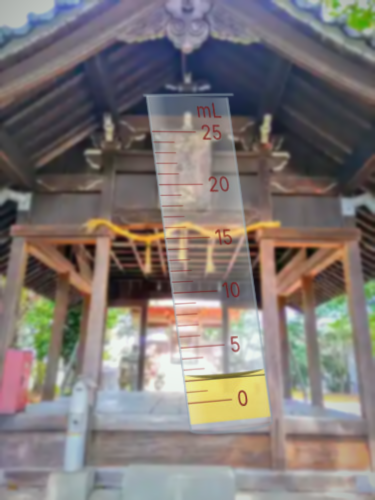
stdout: {"value": 2, "unit": "mL"}
